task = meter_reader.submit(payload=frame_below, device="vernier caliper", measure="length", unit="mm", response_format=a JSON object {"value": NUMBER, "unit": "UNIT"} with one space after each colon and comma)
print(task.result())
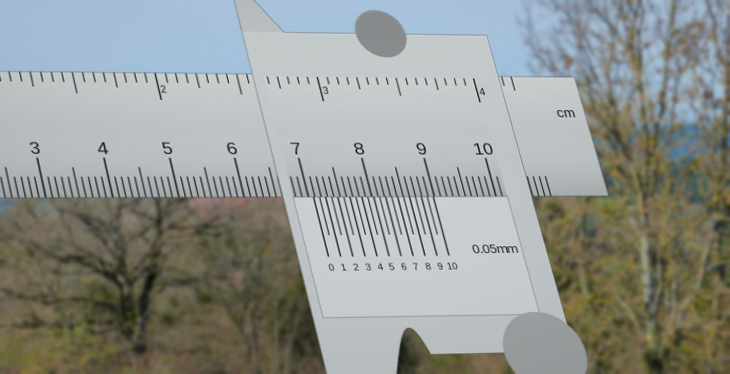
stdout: {"value": 70.8, "unit": "mm"}
